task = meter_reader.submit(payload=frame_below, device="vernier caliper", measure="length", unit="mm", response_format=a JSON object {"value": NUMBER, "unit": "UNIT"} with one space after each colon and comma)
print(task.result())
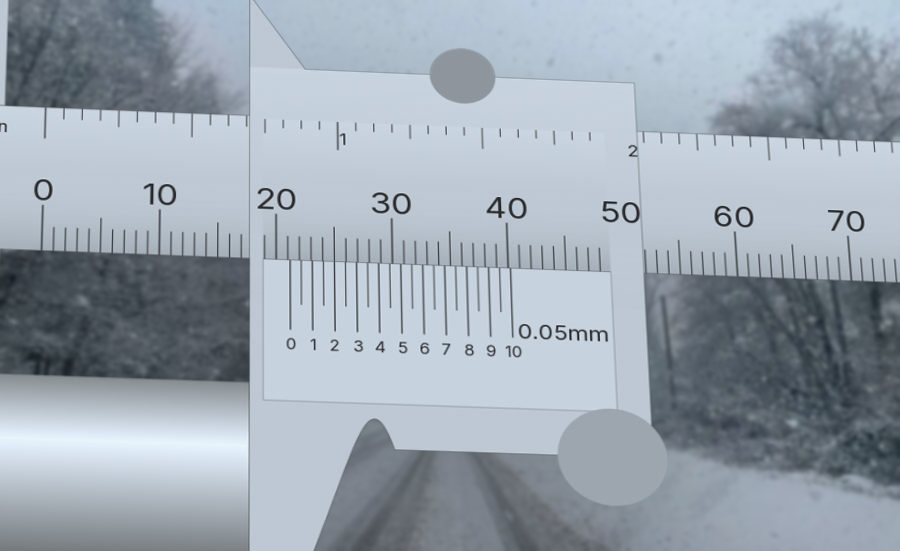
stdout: {"value": 21.2, "unit": "mm"}
